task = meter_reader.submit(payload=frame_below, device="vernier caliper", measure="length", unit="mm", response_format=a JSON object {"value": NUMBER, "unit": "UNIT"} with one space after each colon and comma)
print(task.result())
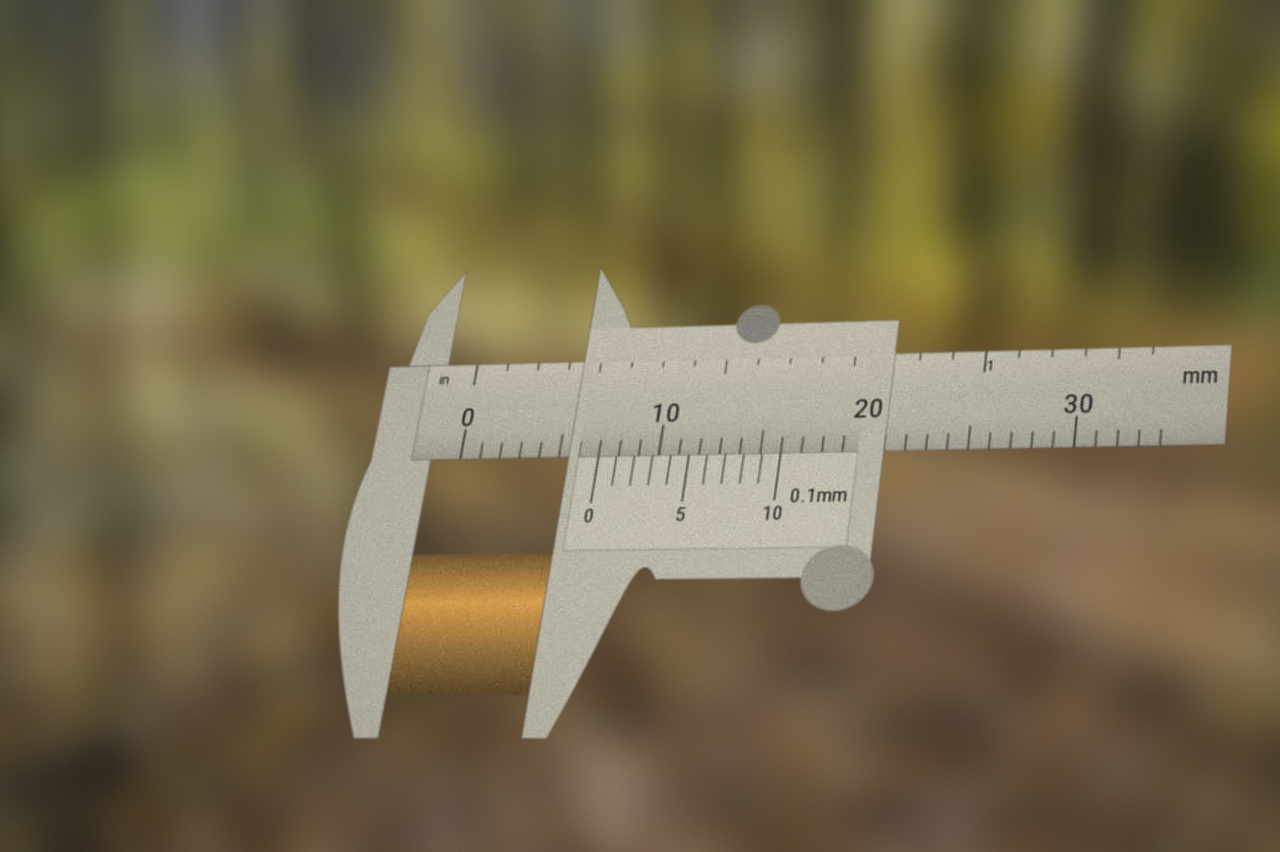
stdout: {"value": 7.0, "unit": "mm"}
